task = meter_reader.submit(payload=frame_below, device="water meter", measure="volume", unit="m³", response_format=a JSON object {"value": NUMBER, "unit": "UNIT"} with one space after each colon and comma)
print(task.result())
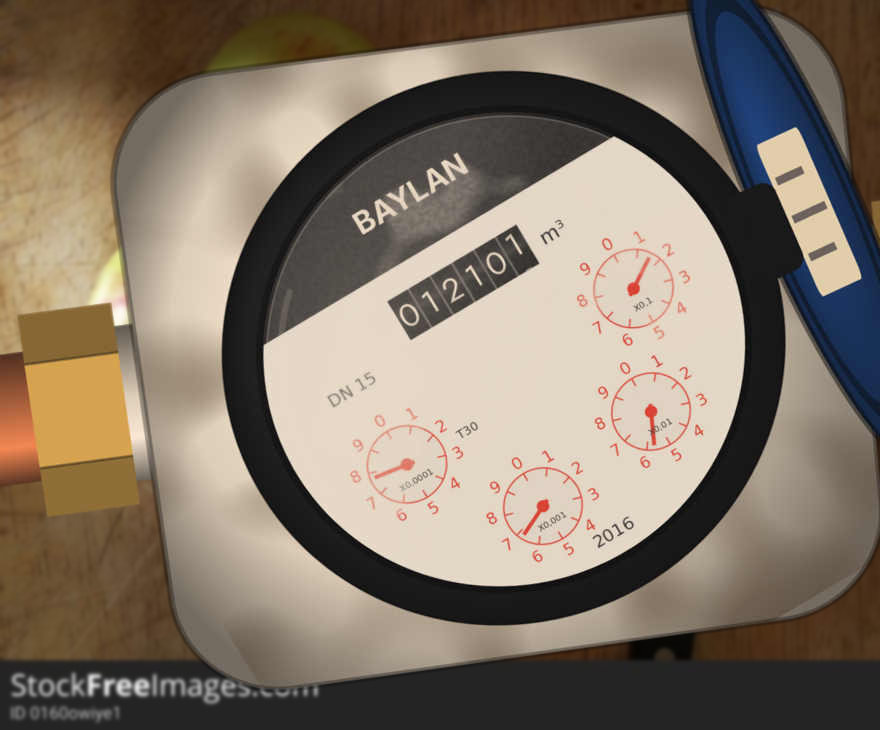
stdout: {"value": 12101.1567, "unit": "m³"}
